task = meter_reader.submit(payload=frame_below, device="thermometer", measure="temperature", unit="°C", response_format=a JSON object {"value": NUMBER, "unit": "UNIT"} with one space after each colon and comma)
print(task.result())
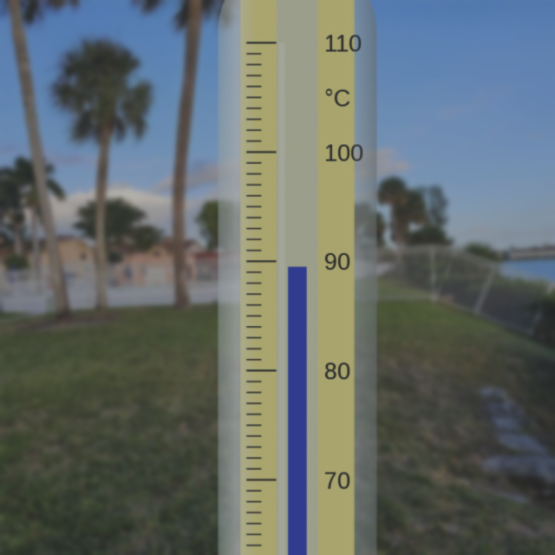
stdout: {"value": 89.5, "unit": "°C"}
